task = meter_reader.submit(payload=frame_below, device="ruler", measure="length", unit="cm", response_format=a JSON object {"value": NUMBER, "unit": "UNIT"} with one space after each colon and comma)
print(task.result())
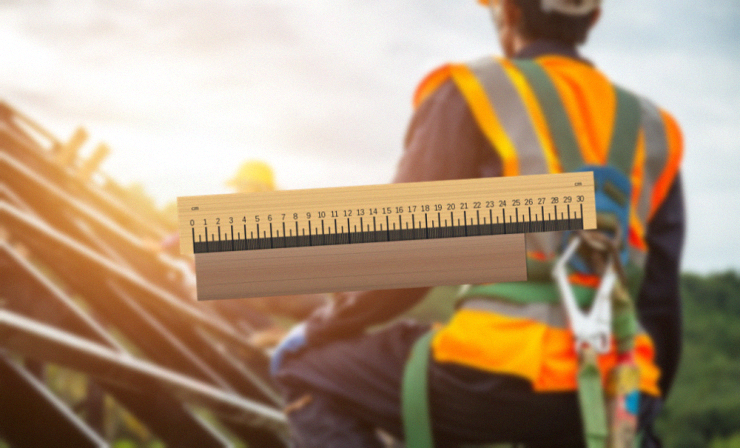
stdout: {"value": 25.5, "unit": "cm"}
